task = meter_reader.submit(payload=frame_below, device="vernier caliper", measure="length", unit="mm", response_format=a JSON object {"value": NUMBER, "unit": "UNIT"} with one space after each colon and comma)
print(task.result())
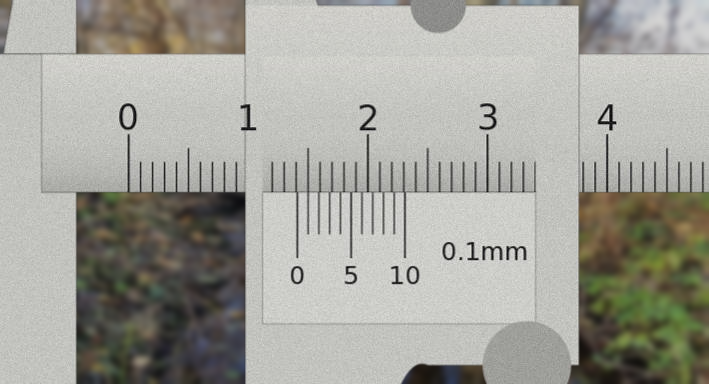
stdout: {"value": 14.1, "unit": "mm"}
